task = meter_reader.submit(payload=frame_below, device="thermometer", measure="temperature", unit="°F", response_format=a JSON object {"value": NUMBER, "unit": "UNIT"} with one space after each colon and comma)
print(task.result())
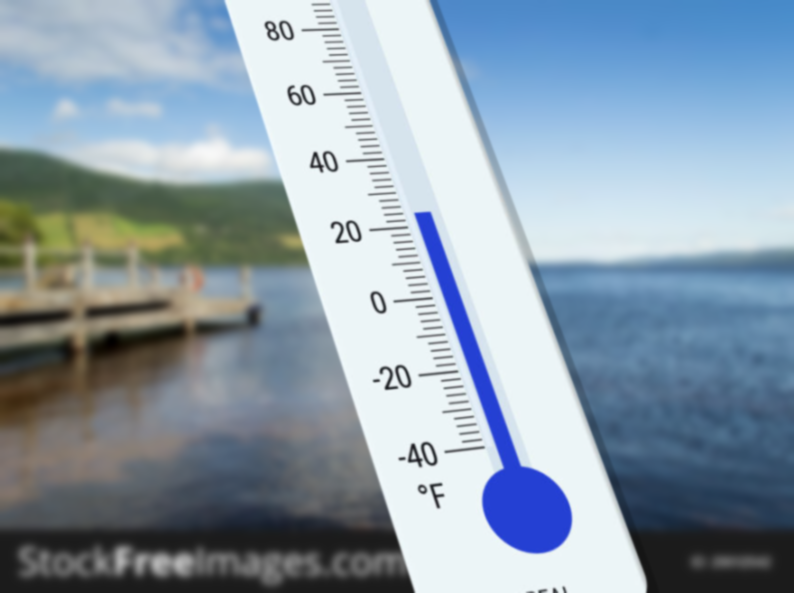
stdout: {"value": 24, "unit": "°F"}
